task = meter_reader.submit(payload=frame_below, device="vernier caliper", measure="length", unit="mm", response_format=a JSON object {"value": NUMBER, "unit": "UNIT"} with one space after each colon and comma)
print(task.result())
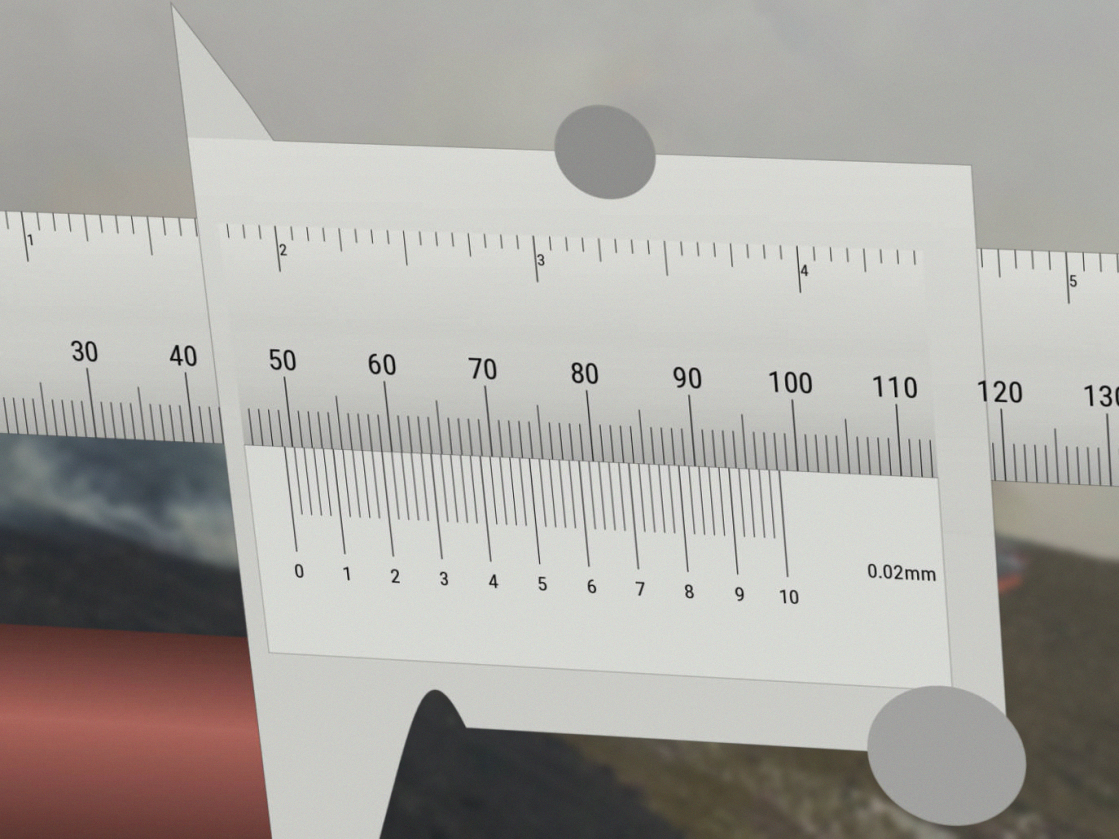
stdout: {"value": 49.2, "unit": "mm"}
